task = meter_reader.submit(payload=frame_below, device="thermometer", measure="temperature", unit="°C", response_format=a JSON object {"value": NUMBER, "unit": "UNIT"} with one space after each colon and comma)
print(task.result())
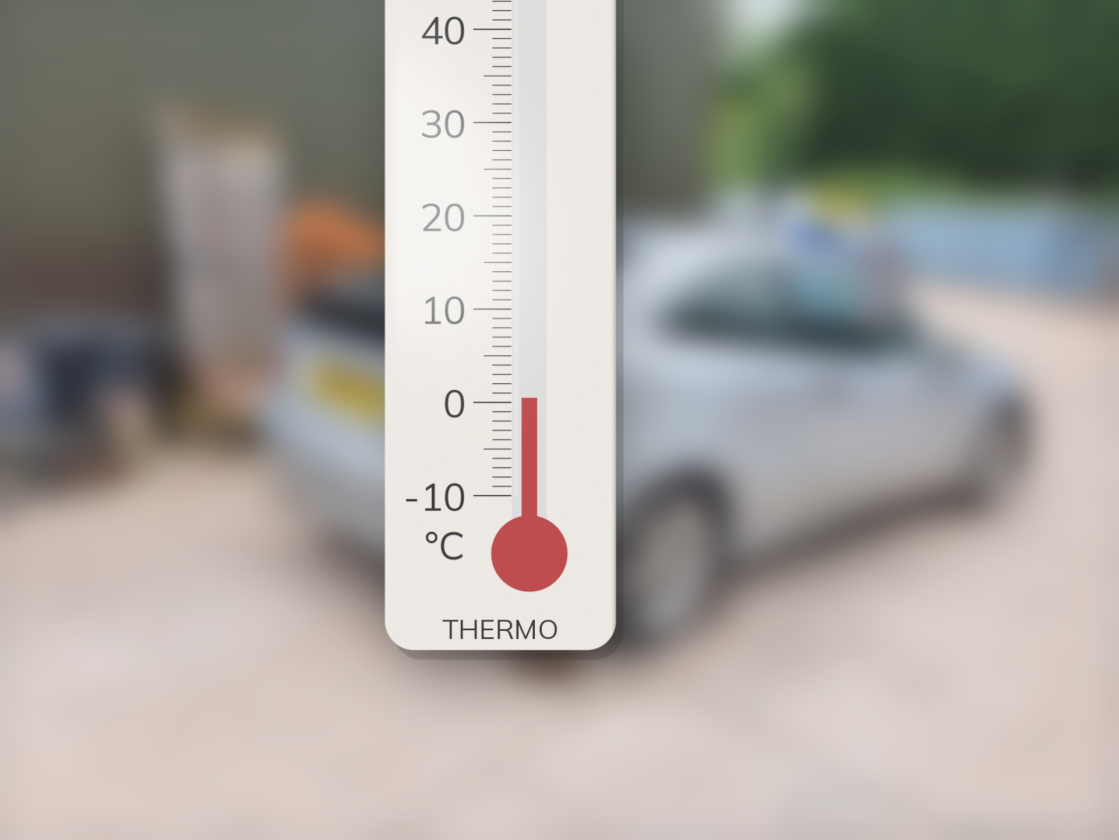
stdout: {"value": 0.5, "unit": "°C"}
